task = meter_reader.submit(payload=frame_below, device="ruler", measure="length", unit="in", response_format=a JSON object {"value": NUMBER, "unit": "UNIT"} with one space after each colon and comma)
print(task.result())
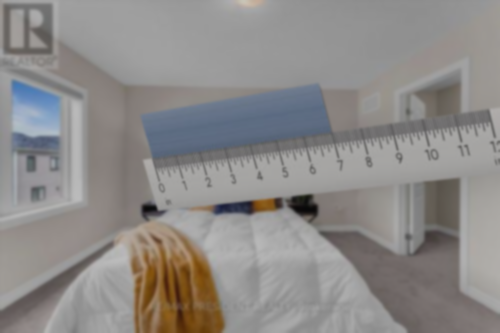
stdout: {"value": 7, "unit": "in"}
